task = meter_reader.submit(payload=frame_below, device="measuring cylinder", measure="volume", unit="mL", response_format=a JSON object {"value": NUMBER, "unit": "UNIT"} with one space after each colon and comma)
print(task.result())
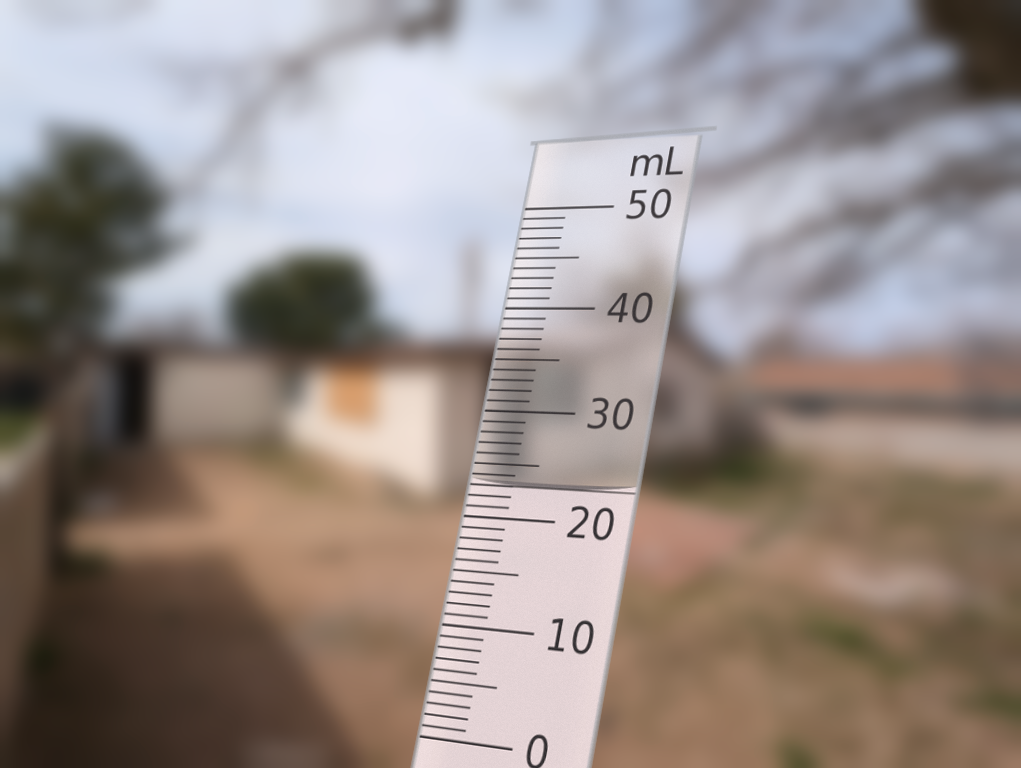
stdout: {"value": 23, "unit": "mL"}
